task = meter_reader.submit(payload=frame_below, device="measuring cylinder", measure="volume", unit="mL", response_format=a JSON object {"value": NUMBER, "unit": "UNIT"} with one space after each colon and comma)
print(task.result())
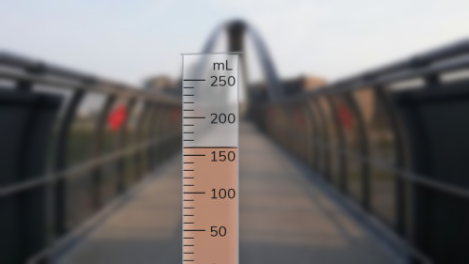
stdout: {"value": 160, "unit": "mL"}
